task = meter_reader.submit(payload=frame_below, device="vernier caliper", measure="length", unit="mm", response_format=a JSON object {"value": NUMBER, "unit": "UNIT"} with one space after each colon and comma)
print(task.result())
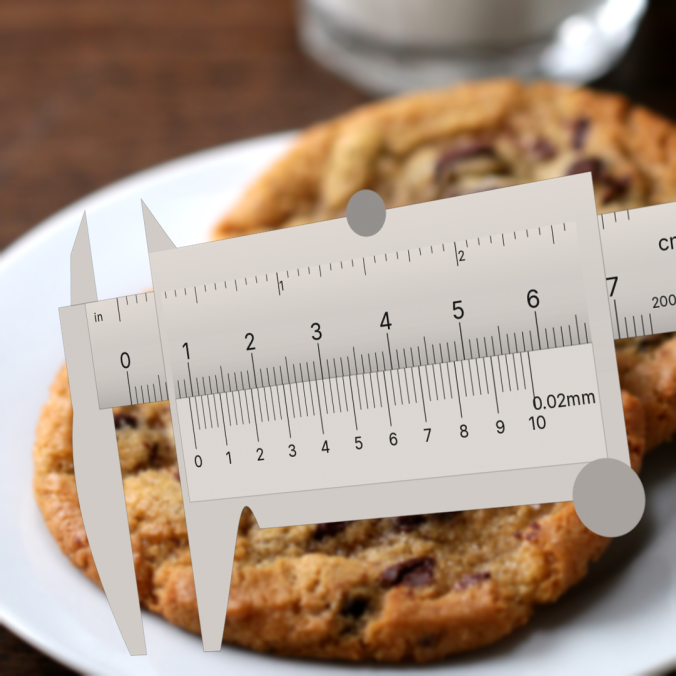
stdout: {"value": 9.4, "unit": "mm"}
